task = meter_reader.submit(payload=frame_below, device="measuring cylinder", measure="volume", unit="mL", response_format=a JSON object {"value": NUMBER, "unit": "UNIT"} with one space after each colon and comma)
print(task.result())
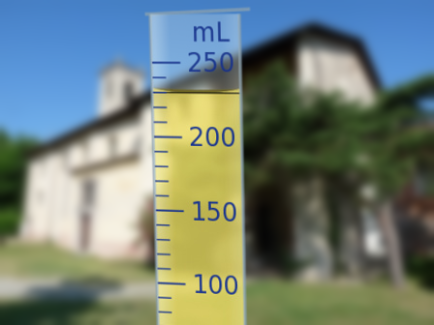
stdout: {"value": 230, "unit": "mL"}
